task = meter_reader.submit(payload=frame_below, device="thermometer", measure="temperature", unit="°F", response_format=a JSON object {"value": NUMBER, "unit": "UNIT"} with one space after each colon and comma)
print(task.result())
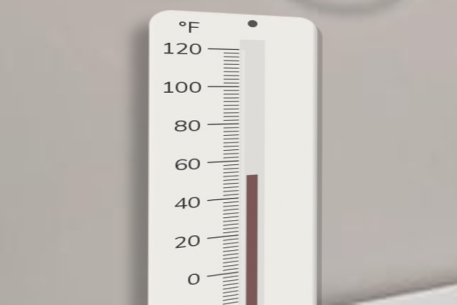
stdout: {"value": 52, "unit": "°F"}
